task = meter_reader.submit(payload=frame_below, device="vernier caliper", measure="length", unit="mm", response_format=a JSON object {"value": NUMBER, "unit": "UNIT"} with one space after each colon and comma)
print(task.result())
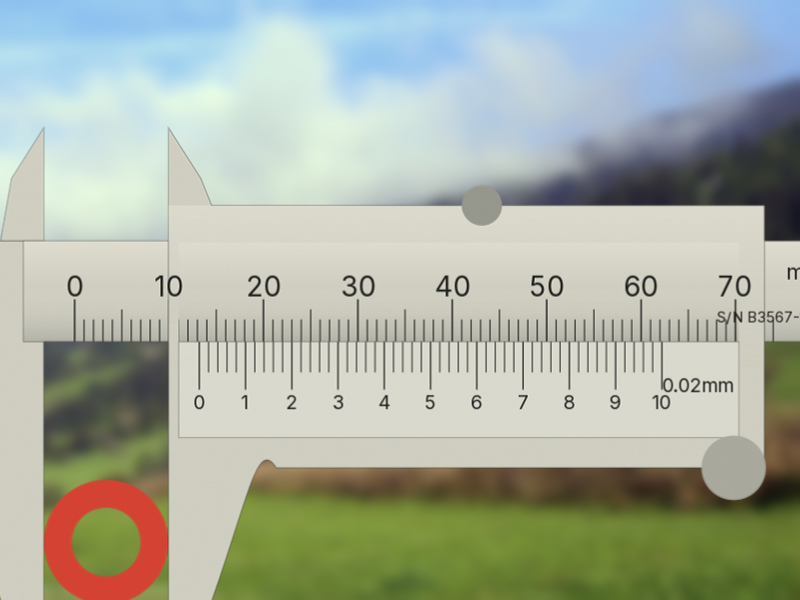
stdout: {"value": 13.2, "unit": "mm"}
